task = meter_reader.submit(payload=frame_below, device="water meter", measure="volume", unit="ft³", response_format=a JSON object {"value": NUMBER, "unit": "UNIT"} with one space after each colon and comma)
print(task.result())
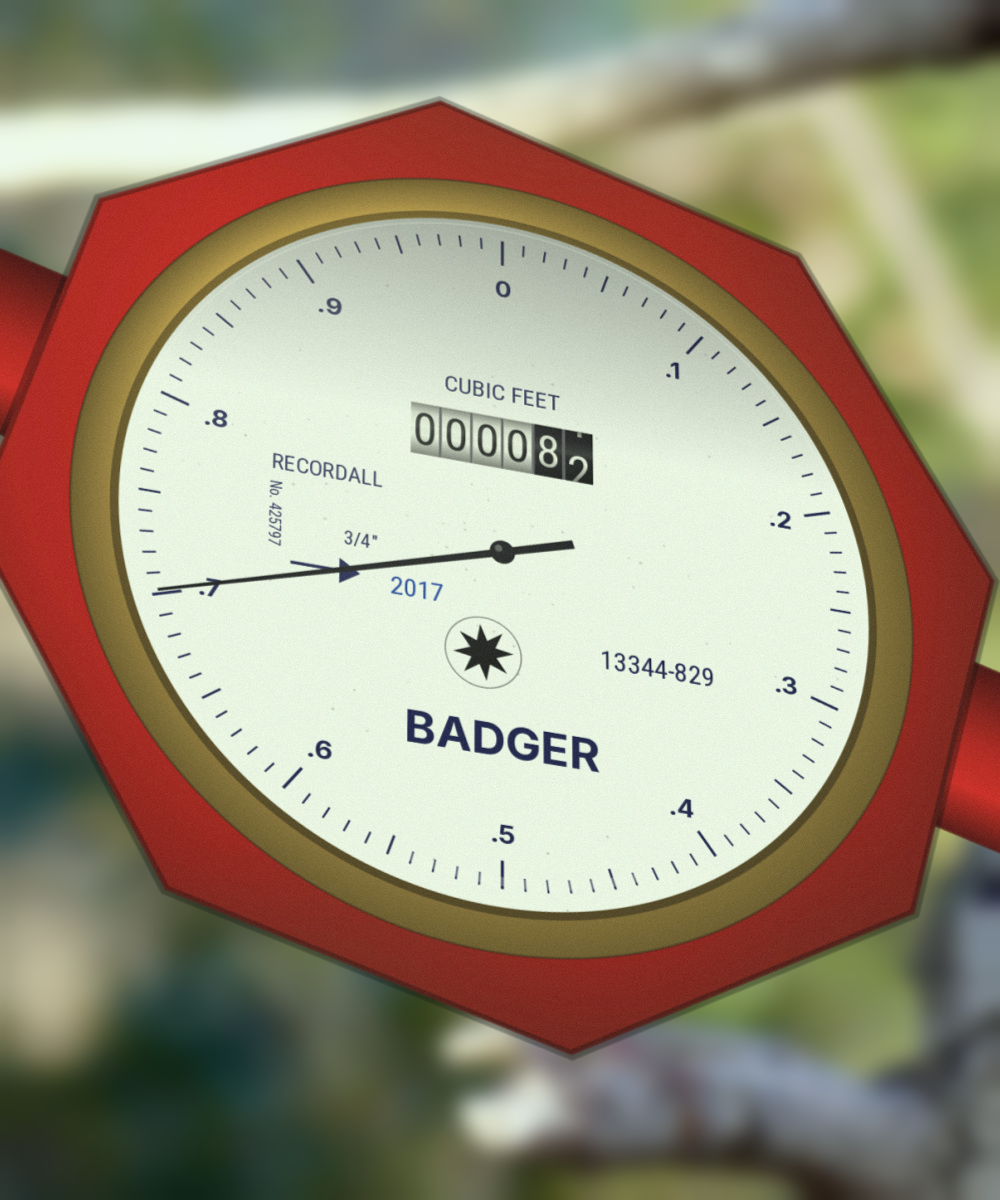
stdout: {"value": 81.70, "unit": "ft³"}
